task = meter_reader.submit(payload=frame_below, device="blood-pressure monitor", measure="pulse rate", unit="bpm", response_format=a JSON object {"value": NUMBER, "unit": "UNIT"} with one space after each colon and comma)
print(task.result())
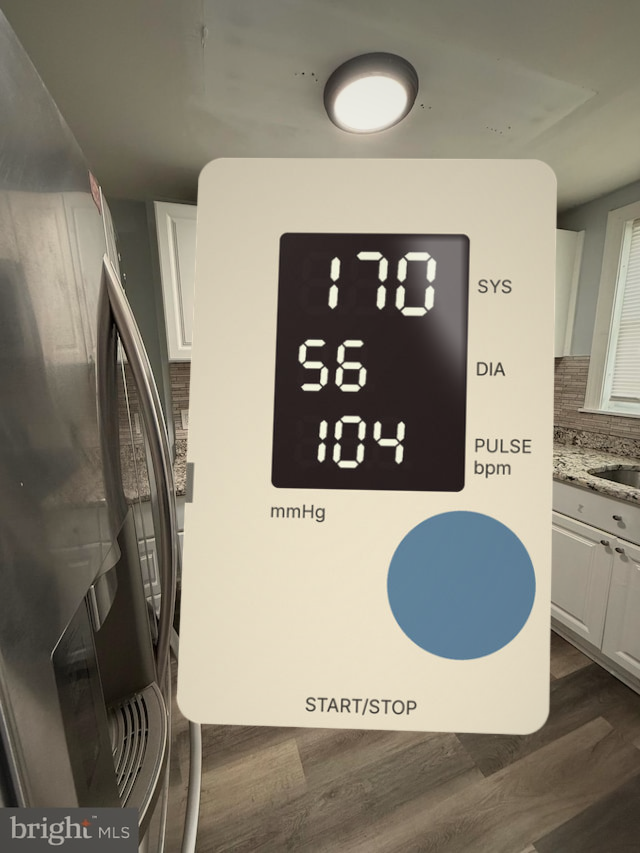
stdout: {"value": 104, "unit": "bpm"}
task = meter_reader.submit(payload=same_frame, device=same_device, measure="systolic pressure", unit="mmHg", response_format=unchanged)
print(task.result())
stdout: {"value": 170, "unit": "mmHg"}
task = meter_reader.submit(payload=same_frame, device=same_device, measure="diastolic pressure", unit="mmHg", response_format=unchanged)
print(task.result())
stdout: {"value": 56, "unit": "mmHg"}
